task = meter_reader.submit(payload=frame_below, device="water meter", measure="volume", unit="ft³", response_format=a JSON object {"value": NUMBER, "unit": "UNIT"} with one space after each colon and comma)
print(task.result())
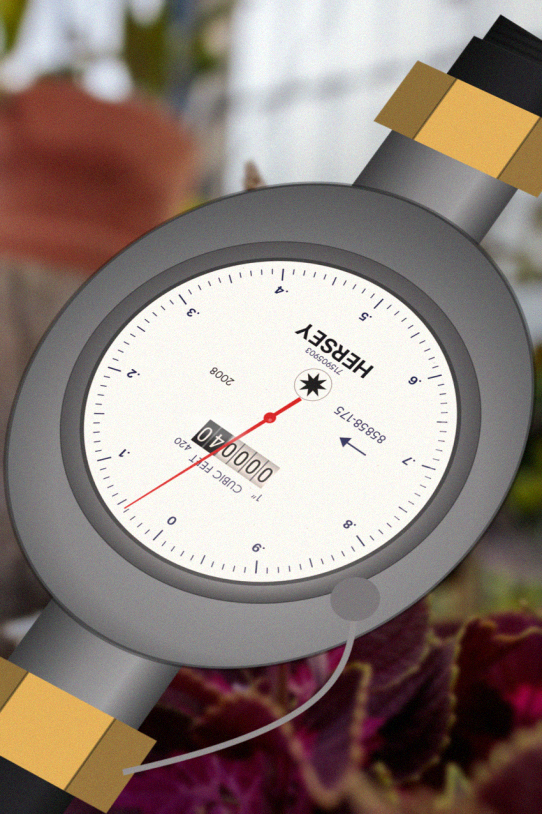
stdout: {"value": 40.04, "unit": "ft³"}
